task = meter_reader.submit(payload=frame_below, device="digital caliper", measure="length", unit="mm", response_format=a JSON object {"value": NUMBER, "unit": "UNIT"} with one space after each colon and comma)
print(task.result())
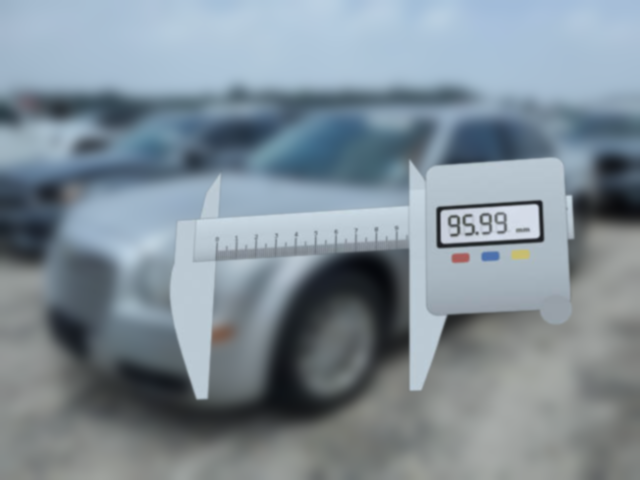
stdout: {"value": 95.99, "unit": "mm"}
